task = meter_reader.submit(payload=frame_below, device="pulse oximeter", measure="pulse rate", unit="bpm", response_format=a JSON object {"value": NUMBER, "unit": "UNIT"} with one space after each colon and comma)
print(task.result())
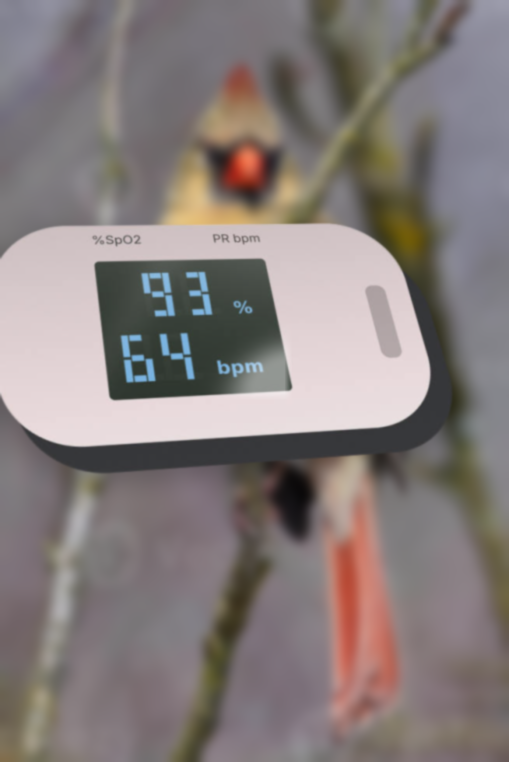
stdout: {"value": 64, "unit": "bpm"}
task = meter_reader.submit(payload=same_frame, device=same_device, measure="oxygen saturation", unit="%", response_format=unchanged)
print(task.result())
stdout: {"value": 93, "unit": "%"}
